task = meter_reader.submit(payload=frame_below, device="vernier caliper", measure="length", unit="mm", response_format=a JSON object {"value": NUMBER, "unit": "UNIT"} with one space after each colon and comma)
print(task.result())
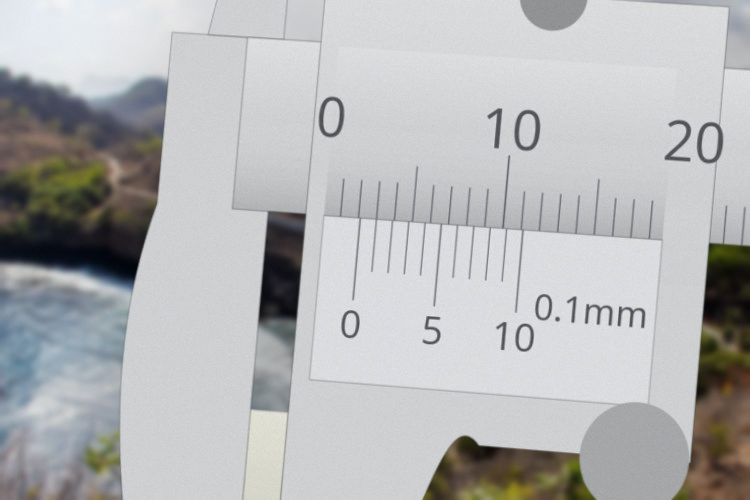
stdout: {"value": 2.1, "unit": "mm"}
